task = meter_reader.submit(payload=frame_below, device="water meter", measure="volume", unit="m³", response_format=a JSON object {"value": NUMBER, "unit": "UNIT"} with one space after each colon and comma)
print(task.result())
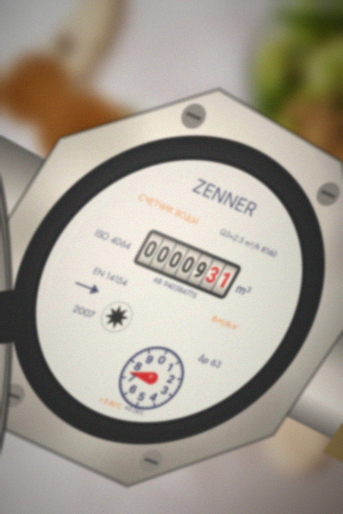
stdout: {"value": 9.317, "unit": "m³"}
